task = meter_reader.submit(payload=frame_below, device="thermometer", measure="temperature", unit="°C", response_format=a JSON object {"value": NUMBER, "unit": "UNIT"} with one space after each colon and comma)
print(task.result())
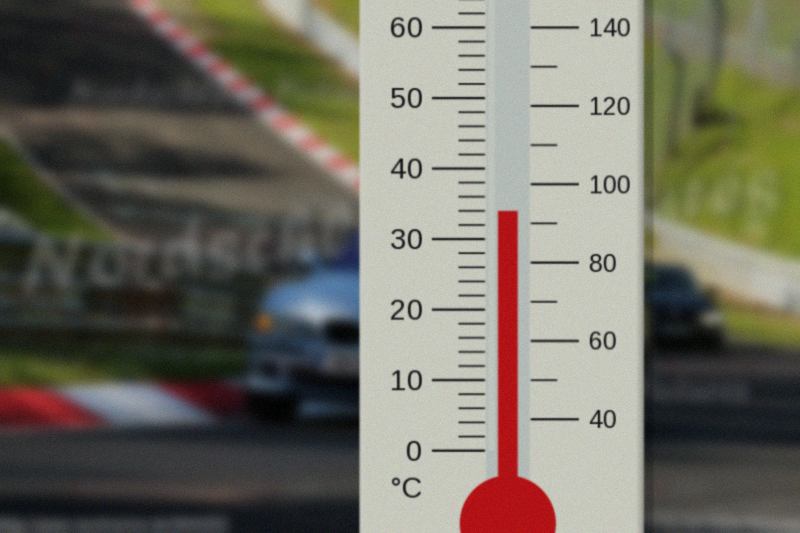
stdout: {"value": 34, "unit": "°C"}
